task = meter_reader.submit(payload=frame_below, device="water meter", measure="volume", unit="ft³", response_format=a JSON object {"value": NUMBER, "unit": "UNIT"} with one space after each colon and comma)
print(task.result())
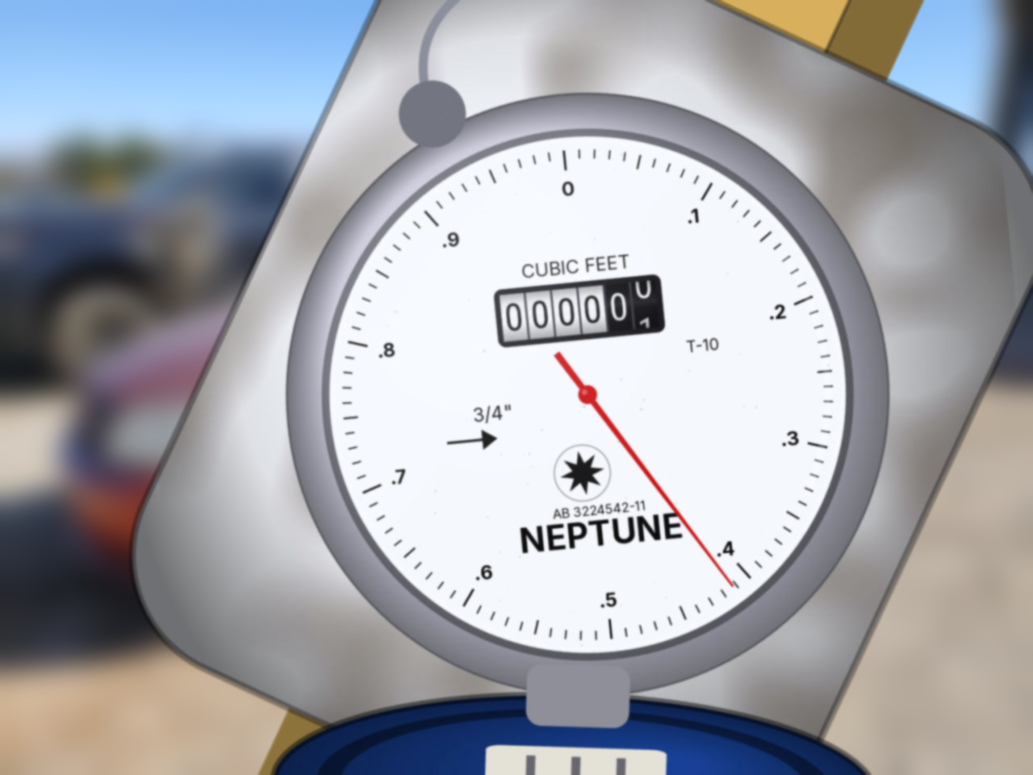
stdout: {"value": 0.41, "unit": "ft³"}
